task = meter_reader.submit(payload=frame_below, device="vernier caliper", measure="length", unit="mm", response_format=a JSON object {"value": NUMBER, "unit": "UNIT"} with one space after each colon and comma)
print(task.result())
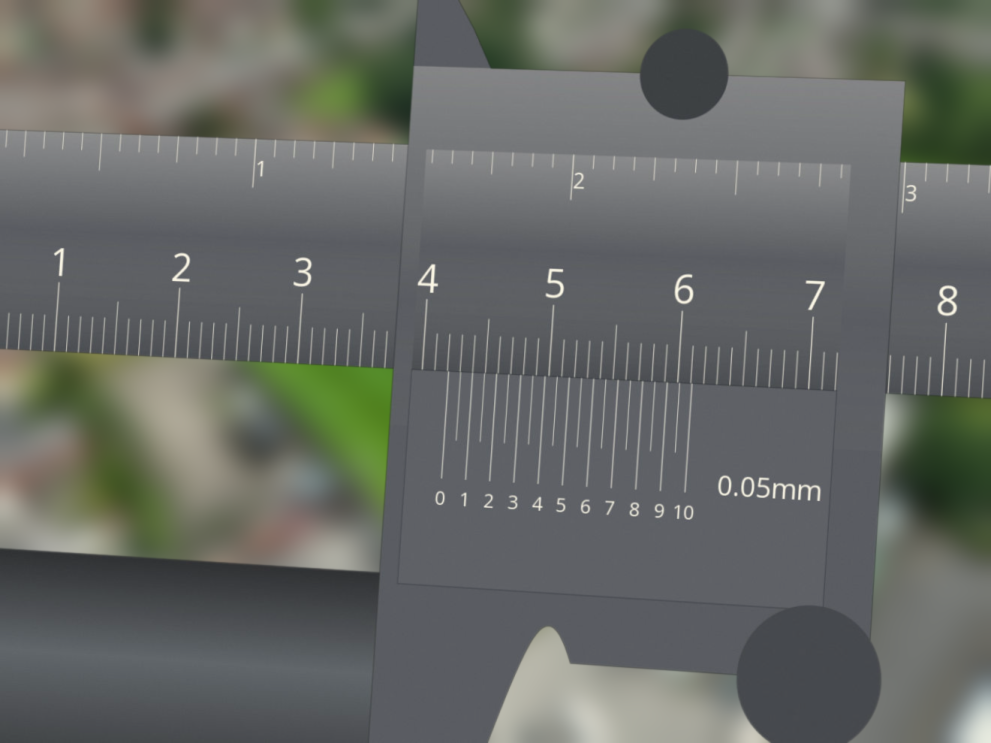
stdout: {"value": 42.1, "unit": "mm"}
